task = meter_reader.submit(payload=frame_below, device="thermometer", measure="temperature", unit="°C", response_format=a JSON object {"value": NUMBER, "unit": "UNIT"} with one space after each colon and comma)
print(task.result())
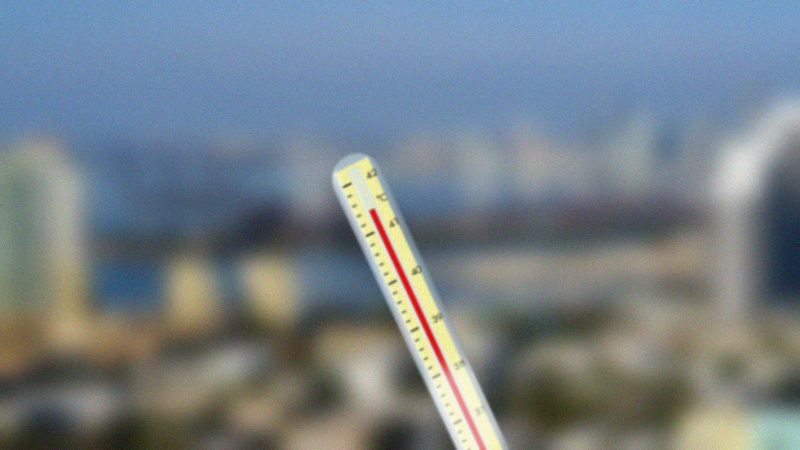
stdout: {"value": 41.4, "unit": "°C"}
